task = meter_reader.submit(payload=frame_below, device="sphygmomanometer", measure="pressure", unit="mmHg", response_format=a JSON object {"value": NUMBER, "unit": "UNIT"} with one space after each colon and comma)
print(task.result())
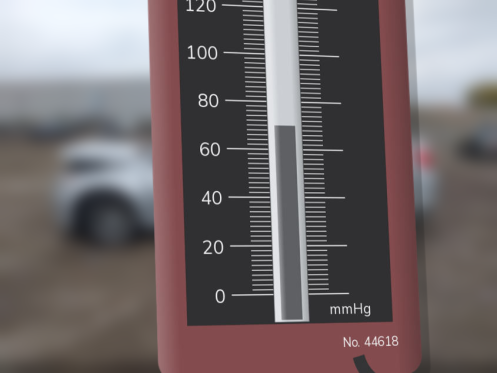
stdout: {"value": 70, "unit": "mmHg"}
